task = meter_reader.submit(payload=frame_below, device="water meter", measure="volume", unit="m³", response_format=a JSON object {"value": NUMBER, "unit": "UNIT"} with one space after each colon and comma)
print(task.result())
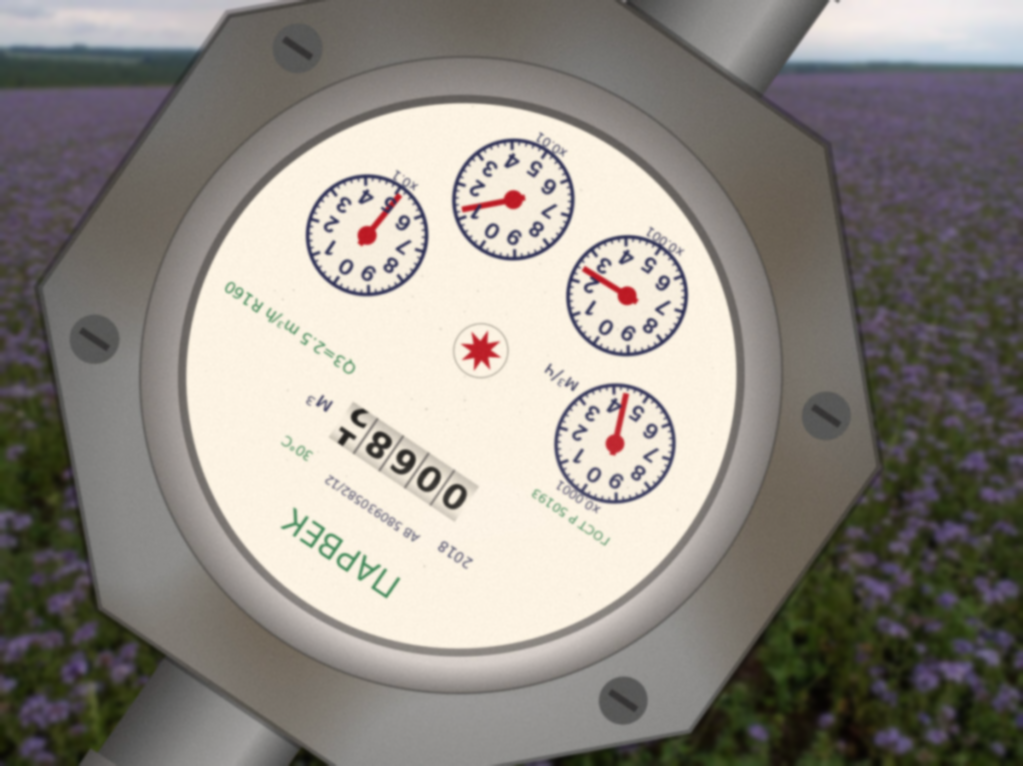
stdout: {"value": 681.5124, "unit": "m³"}
